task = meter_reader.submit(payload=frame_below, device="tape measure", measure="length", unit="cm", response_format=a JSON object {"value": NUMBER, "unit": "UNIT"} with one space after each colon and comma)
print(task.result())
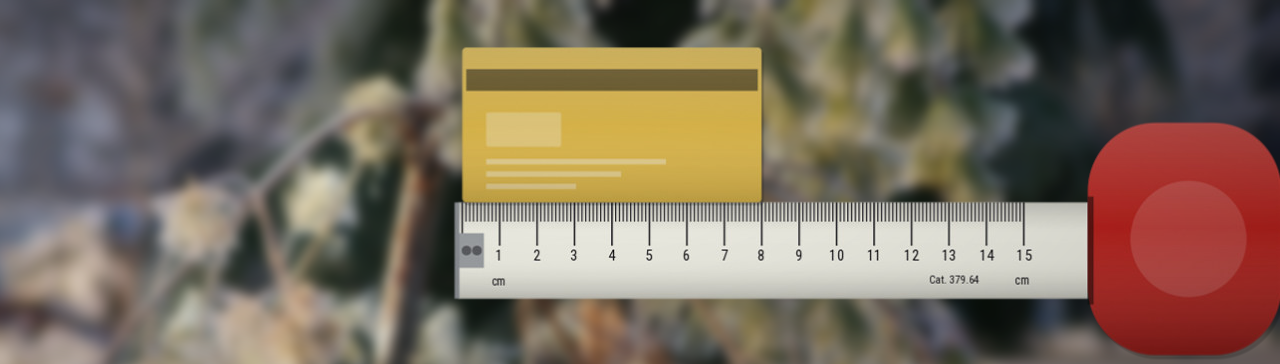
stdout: {"value": 8, "unit": "cm"}
